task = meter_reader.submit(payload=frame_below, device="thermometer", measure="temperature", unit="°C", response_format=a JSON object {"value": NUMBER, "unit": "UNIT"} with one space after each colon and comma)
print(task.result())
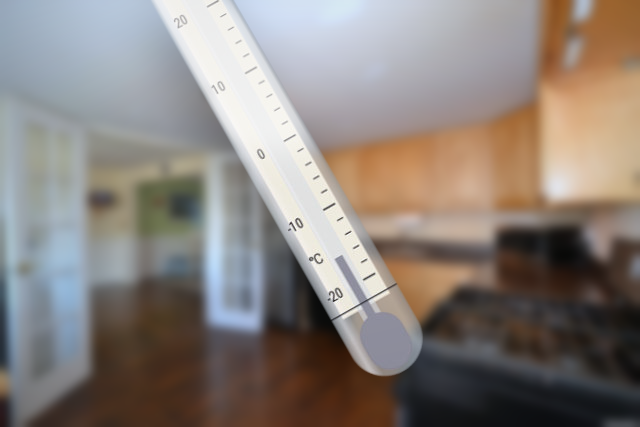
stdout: {"value": -16, "unit": "°C"}
